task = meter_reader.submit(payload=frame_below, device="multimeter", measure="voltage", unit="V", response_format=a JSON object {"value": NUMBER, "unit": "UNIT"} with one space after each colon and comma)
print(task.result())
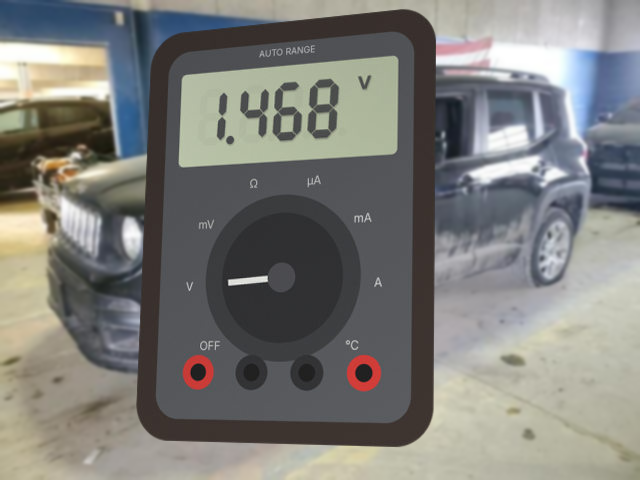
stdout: {"value": 1.468, "unit": "V"}
